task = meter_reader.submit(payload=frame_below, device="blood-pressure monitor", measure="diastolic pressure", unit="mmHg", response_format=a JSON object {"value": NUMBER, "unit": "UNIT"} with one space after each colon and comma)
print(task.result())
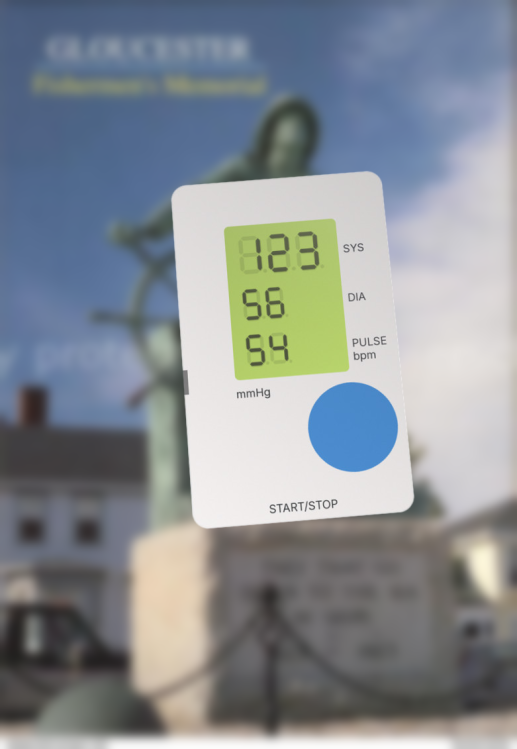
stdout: {"value": 56, "unit": "mmHg"}
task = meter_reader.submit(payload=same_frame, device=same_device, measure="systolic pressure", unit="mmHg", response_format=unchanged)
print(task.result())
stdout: {"value": 123, "unit": "mmHg"}
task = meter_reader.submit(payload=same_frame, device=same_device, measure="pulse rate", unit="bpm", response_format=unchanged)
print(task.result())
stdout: {"value": 54, "unit": "bpm"}
